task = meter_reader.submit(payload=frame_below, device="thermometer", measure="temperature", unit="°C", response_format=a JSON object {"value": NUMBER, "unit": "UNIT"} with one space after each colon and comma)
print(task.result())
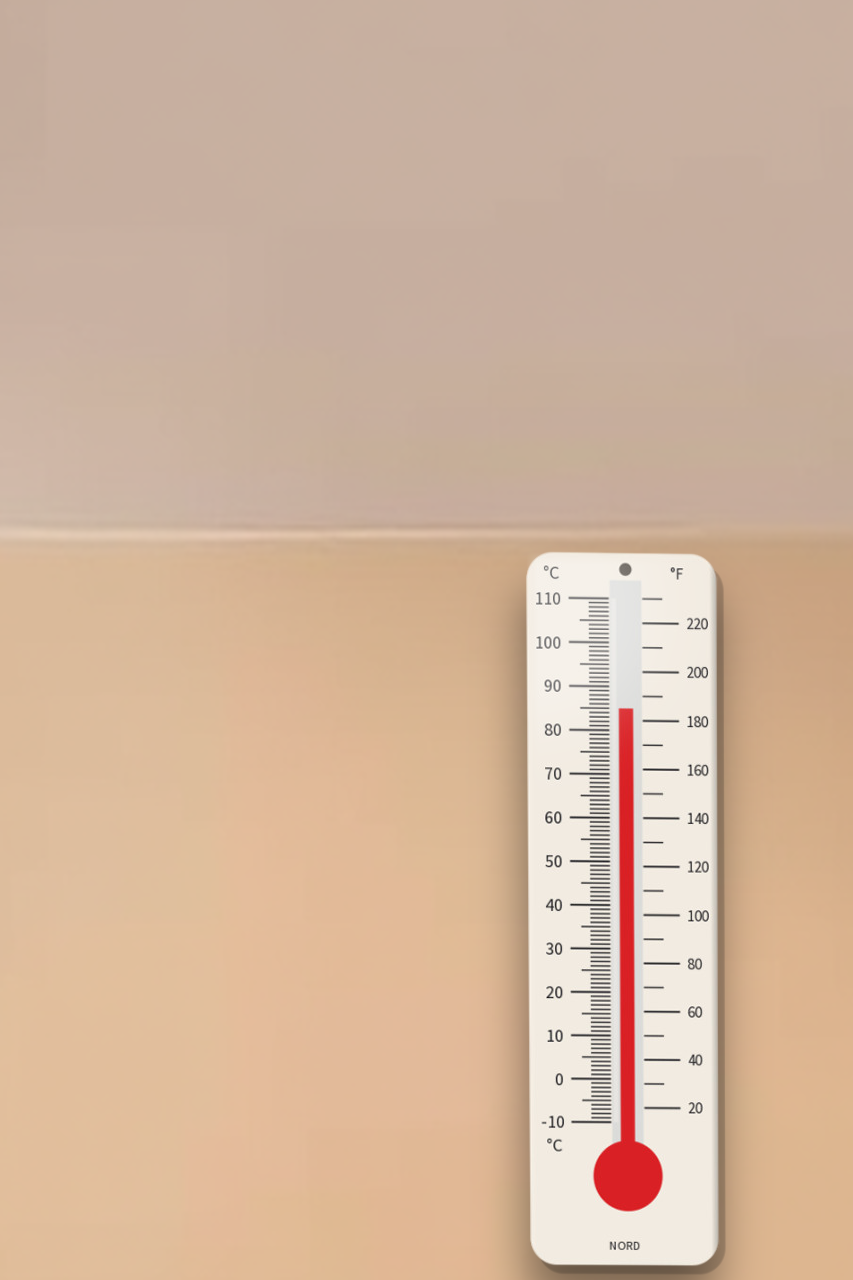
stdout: {"value": 85, "unit": "°C"}
